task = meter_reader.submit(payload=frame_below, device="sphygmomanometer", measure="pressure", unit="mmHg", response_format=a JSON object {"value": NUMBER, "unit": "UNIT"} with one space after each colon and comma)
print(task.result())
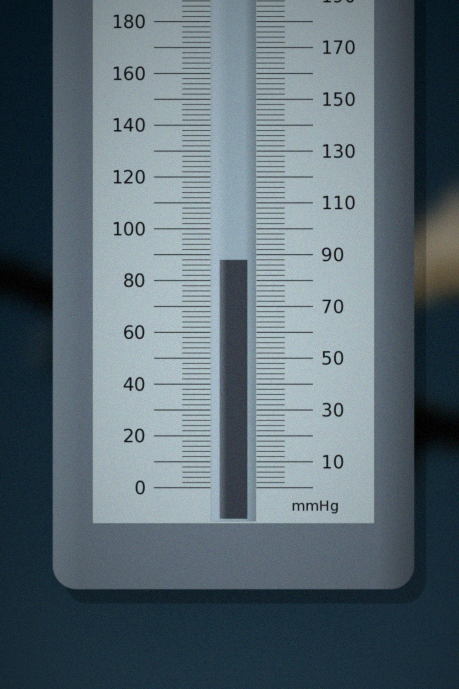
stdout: {"value": 88, "unit": "mmHg"}
